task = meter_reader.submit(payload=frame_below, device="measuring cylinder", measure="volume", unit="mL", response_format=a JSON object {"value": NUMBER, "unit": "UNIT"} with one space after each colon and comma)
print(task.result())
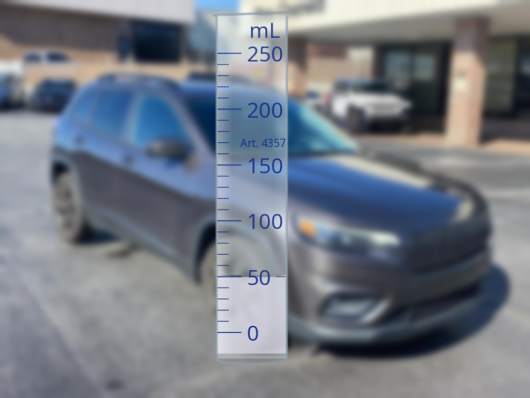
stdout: {"value": 50, "unit": "mL"}
